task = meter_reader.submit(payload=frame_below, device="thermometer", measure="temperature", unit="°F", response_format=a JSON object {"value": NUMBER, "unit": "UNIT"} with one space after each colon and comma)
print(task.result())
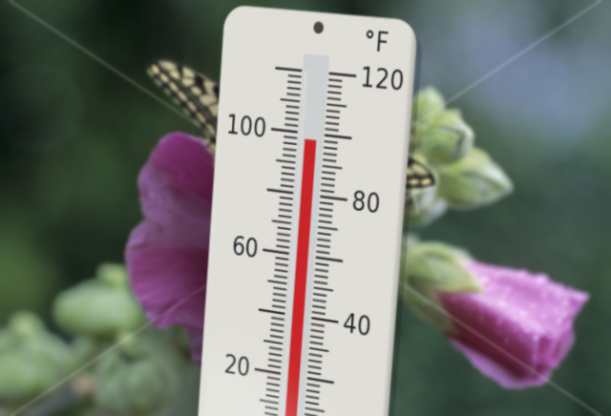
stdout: {"value": 98, "unit": "°F"}
